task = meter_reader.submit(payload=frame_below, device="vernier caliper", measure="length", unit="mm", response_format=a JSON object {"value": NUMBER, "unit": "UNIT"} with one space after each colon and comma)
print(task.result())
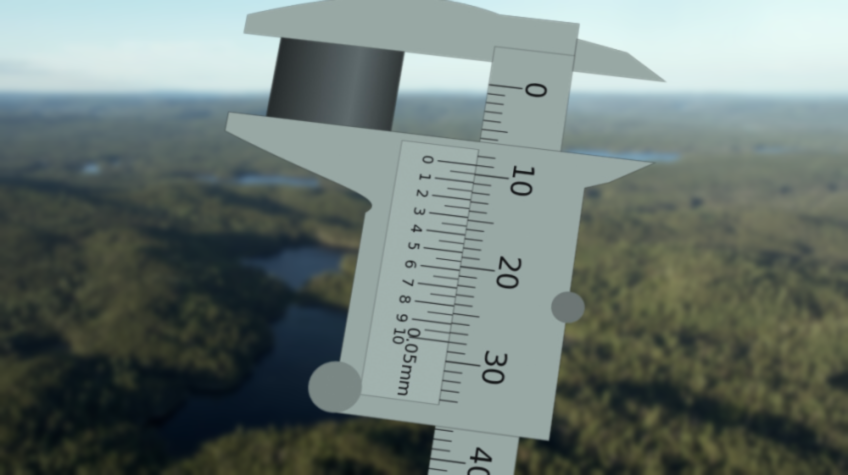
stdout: {"value": 9.0, "unit": "mm"}
